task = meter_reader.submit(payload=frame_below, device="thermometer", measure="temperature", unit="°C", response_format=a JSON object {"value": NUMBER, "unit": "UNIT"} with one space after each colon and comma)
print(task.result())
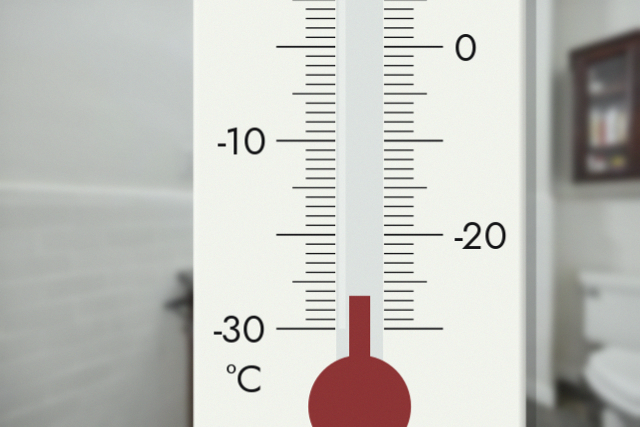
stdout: {"value": -26.5, "unit": "°C"}
